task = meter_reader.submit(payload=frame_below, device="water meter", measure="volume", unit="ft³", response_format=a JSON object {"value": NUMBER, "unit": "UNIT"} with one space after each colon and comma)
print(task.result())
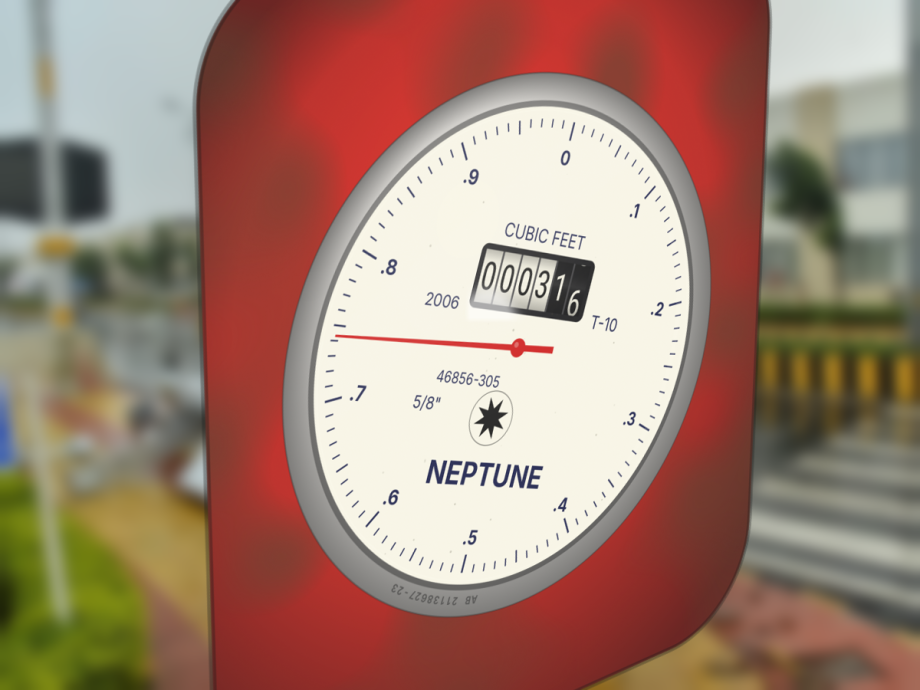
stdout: {"value": 315.74, "unit": "ft³"}
